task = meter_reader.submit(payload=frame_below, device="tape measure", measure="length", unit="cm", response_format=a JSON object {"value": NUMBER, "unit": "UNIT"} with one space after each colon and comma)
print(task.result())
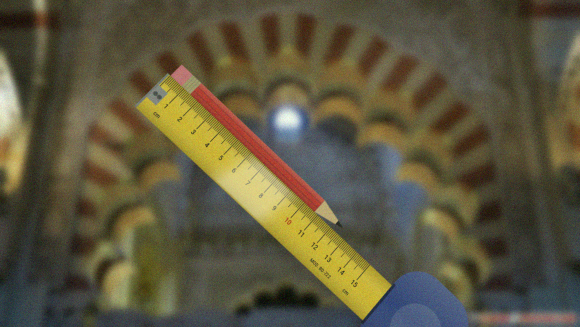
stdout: {"value": 12.5, "unit": "cm"}
